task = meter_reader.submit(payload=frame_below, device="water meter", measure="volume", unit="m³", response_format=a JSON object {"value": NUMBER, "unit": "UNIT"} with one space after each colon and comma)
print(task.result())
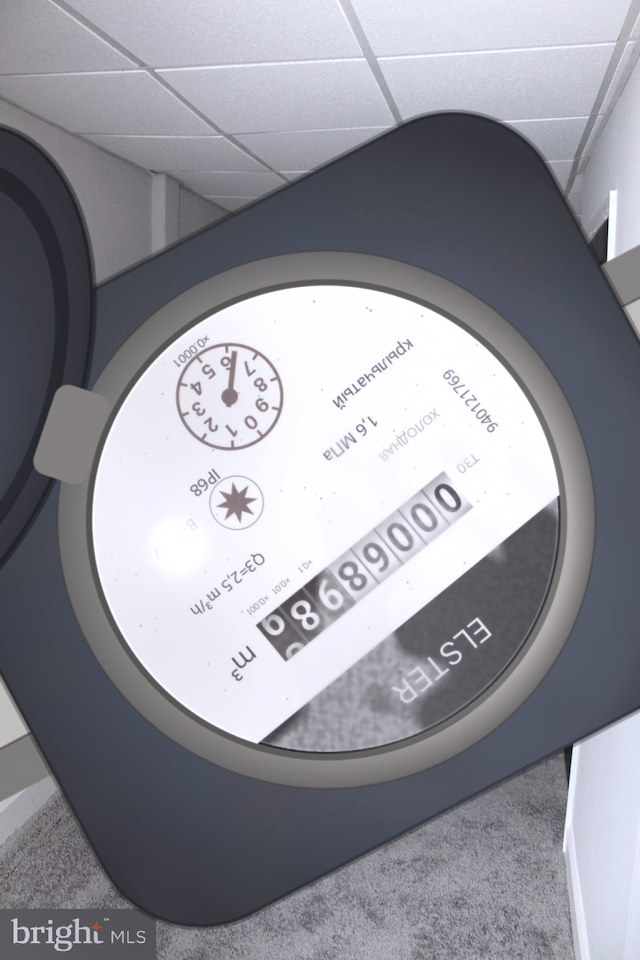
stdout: {"value": 68.9886, "unit": "m³"}
